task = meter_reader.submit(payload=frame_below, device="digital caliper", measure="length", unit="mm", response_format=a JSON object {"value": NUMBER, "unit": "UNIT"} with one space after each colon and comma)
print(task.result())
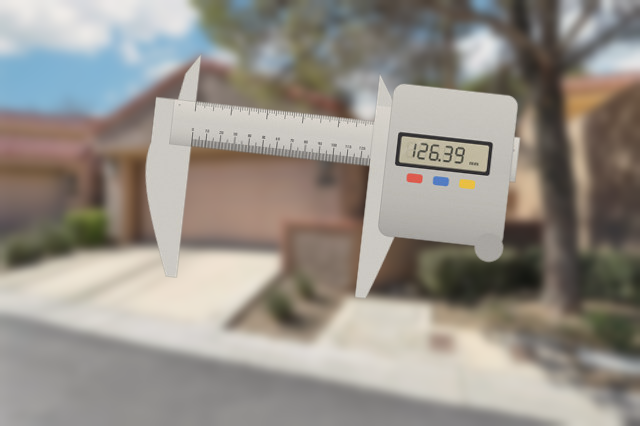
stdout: {"value": 126.39, "unit": "mm"}
